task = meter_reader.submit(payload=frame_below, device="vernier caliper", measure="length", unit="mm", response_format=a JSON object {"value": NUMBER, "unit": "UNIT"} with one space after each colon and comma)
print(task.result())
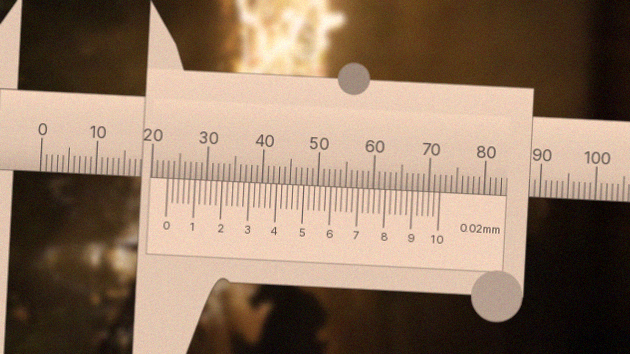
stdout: {"value": 23.0, "unit": "mm"}
